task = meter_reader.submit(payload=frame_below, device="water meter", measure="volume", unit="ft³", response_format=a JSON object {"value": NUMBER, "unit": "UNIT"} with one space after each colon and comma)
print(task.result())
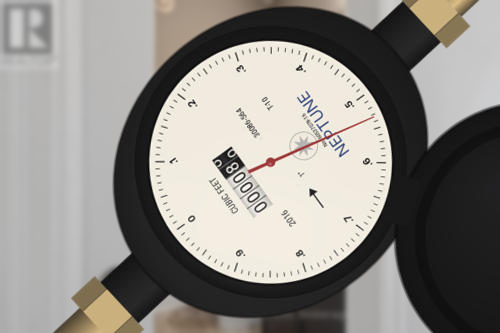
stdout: {"value": 88.53, "unit": "ft³"}
